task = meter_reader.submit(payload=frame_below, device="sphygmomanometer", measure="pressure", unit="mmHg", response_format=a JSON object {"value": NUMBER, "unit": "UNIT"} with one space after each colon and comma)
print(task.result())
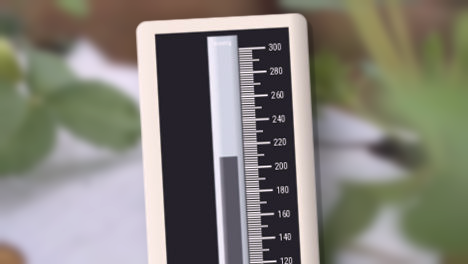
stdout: {"value": 210, "unit": "mmHg"}
